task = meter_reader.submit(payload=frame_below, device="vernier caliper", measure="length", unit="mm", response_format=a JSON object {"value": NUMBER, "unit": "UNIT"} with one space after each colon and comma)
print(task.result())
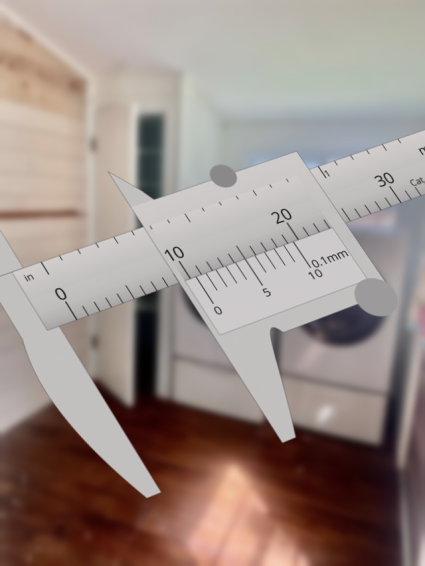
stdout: {"value": 10.5, "unit": "mm"}
